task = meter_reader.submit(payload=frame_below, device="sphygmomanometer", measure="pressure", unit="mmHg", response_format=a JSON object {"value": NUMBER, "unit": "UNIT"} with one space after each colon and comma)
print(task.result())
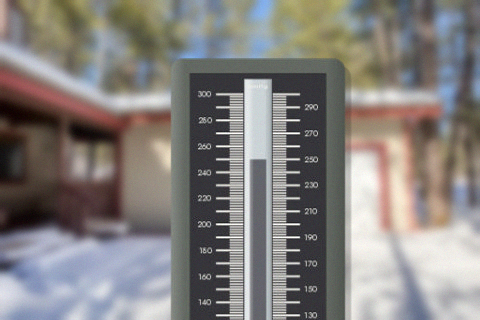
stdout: {"value": 250, "unit": "mmHg"}
